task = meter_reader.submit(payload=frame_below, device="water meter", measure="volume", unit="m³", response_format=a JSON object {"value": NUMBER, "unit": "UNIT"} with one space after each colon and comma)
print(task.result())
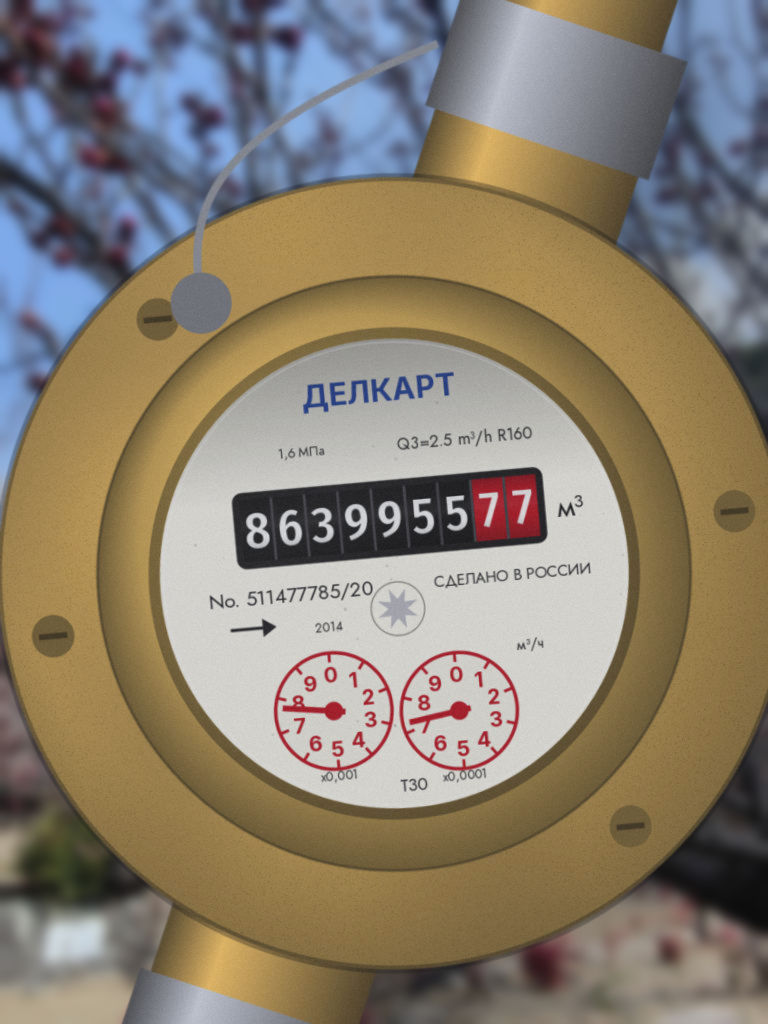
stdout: {"value": 8639955.7777, "unit": "m³"}
